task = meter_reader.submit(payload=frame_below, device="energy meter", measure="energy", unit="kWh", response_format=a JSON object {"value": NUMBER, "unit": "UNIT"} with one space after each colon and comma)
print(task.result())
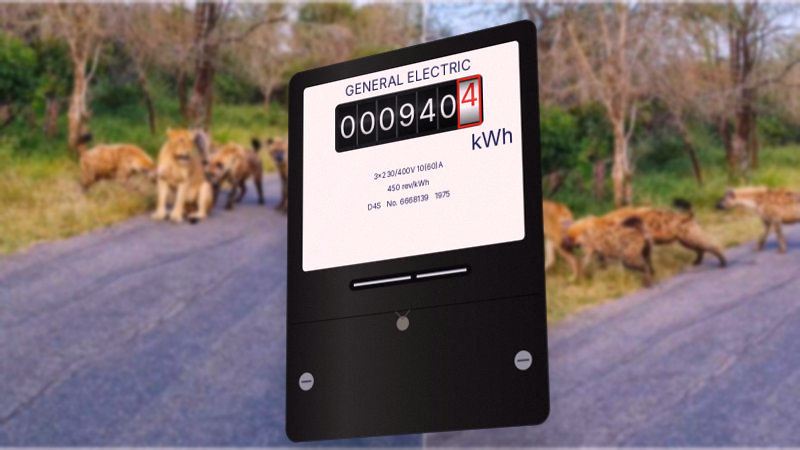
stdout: {"value": 940.4, "unit": "kWh"}
